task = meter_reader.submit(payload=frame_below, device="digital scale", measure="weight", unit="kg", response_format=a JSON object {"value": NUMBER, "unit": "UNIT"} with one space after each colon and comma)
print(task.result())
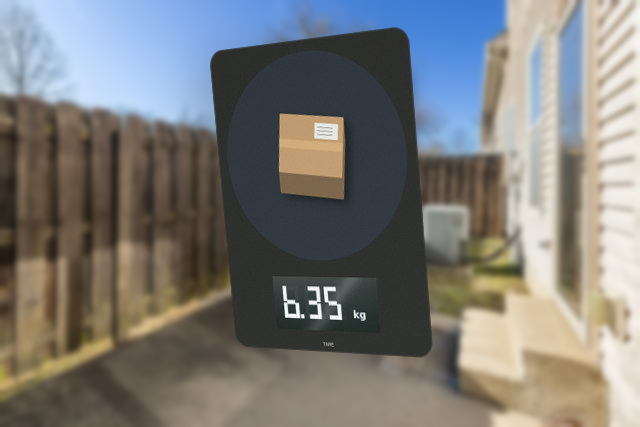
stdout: {"value": 6.35, "unit": "kg"}
